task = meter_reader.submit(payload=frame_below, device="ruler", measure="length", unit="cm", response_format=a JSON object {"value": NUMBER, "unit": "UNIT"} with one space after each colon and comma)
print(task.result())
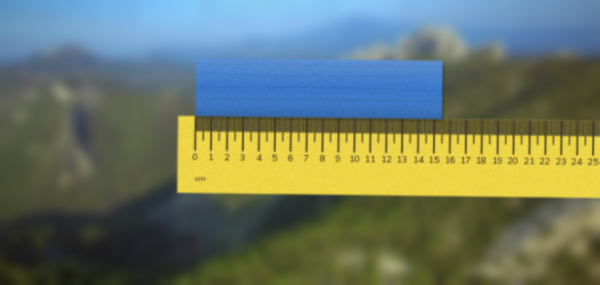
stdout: {"value": 15.5, "unit": "cm"}
